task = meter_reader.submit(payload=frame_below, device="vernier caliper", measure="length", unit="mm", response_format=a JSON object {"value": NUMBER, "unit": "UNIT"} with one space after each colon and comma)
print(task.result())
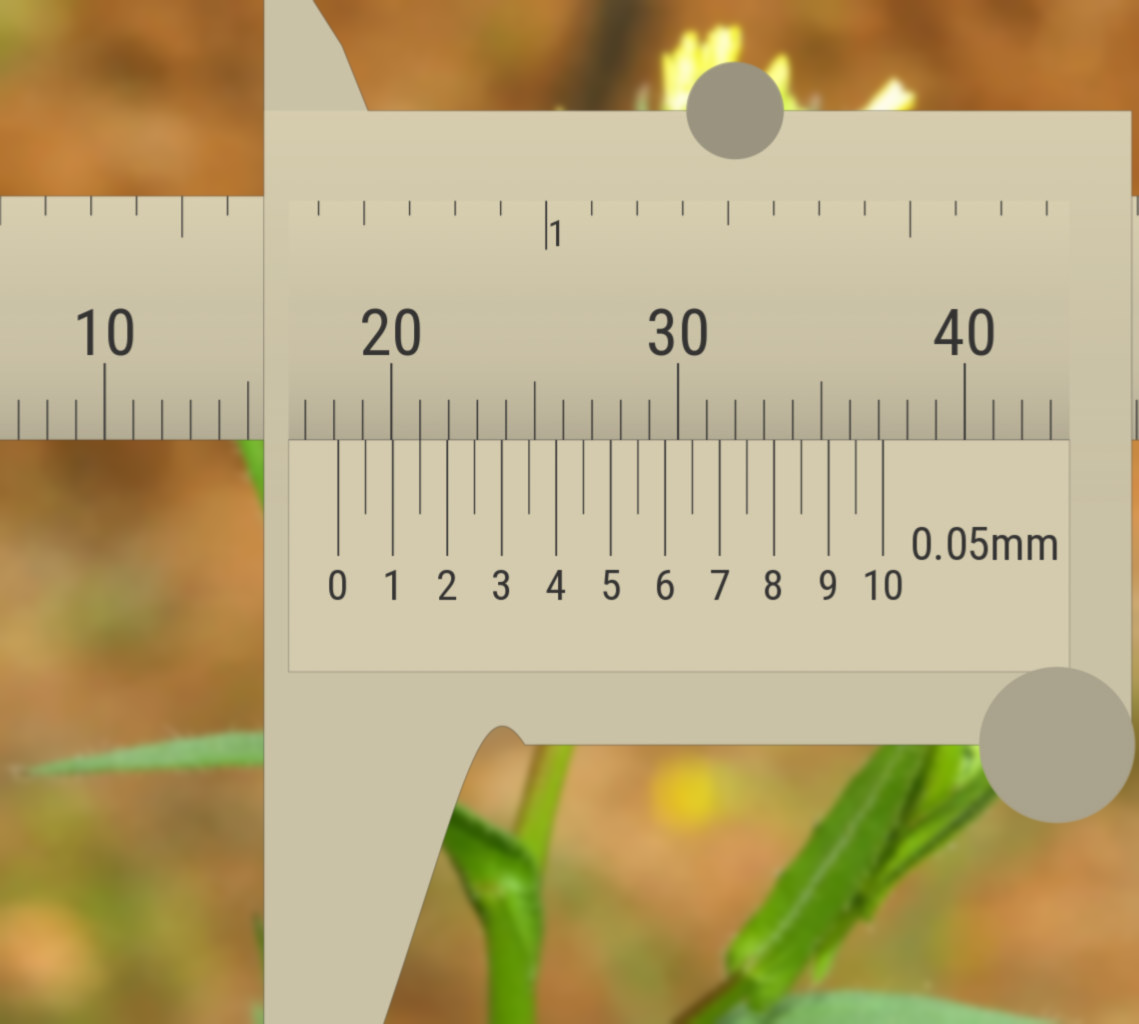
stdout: {"value": 18.15, "unit": "mm"}
